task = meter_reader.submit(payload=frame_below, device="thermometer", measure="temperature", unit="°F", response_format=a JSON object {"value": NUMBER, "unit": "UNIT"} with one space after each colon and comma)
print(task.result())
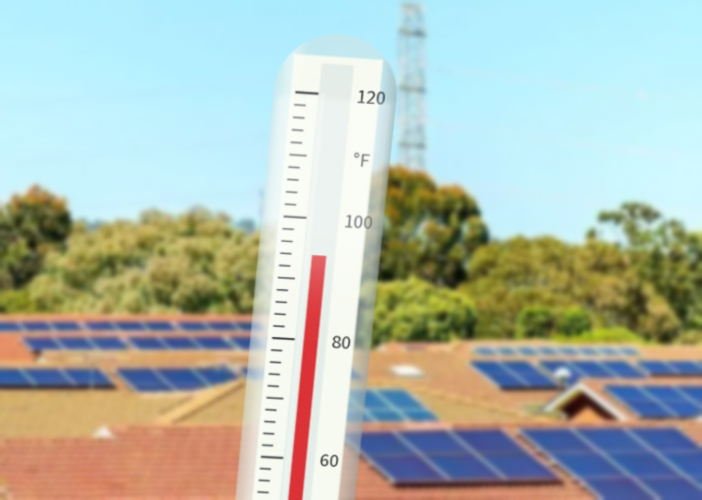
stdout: {"value": 94, "unit": "°F"}
